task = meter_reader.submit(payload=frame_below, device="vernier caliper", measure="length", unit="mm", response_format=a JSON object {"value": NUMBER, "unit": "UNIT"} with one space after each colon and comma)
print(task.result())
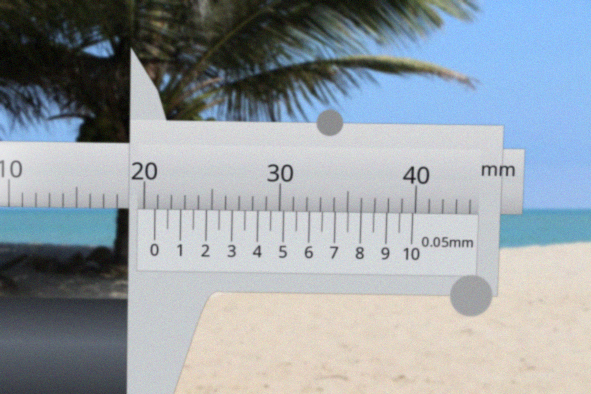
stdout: {"value": 20.8, "unit": "mm"}
